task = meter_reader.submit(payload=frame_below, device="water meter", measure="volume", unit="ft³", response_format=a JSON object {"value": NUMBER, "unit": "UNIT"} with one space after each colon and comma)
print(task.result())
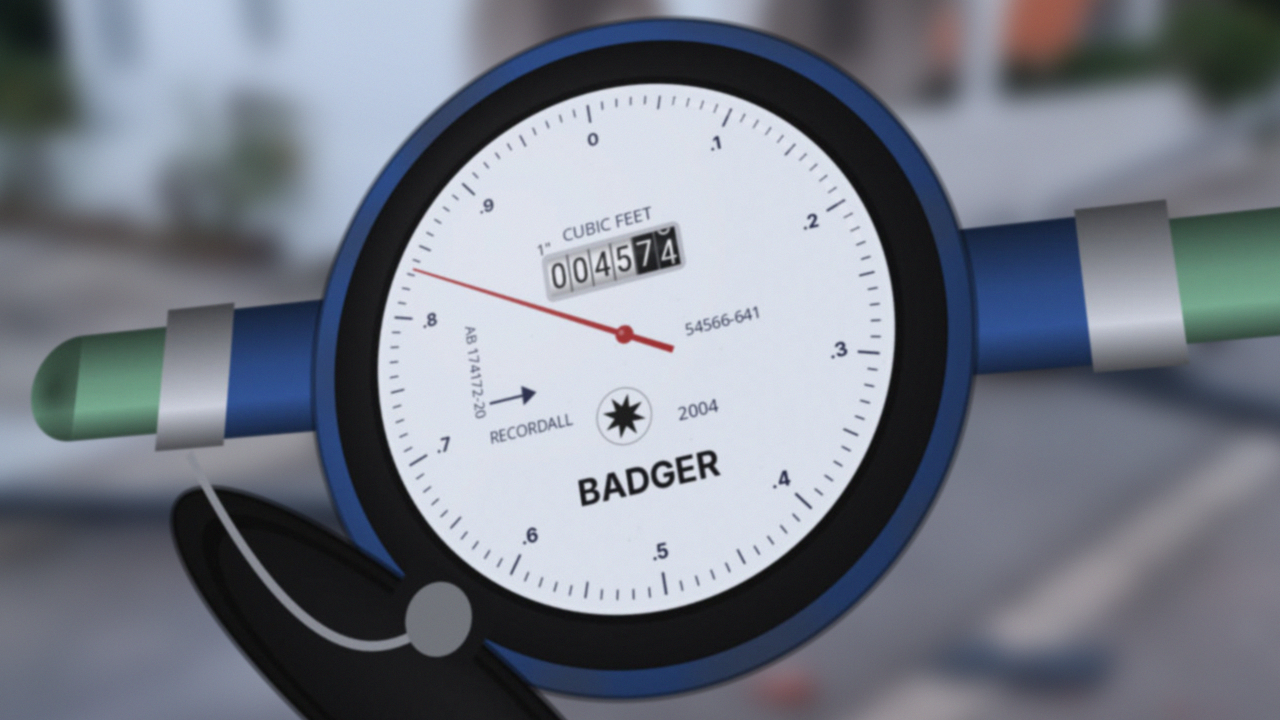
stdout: {"value": 4573.83, "unit": "ft³"}
